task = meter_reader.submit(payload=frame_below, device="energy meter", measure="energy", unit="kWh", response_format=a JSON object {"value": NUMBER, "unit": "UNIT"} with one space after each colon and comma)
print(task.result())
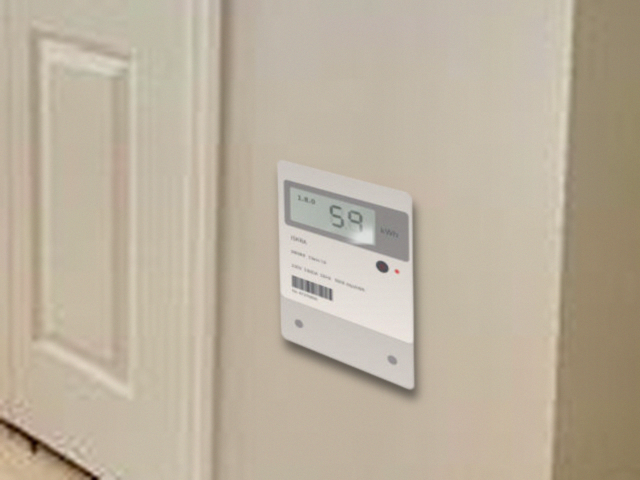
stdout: {"value": 59, "unit": "kWh"}
